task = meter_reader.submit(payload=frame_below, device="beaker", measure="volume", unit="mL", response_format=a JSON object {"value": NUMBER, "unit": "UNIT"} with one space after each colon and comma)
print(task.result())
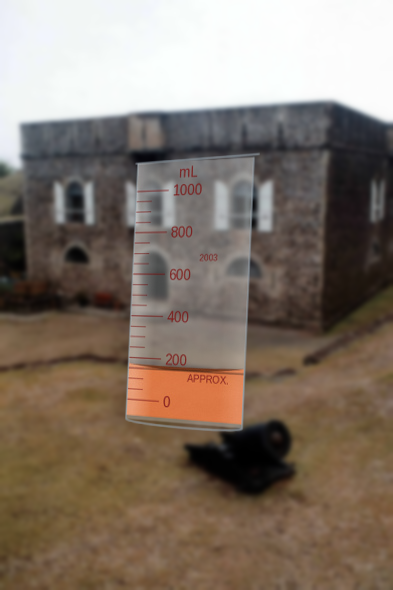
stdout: {"value": 150, "unit": "mL"}
